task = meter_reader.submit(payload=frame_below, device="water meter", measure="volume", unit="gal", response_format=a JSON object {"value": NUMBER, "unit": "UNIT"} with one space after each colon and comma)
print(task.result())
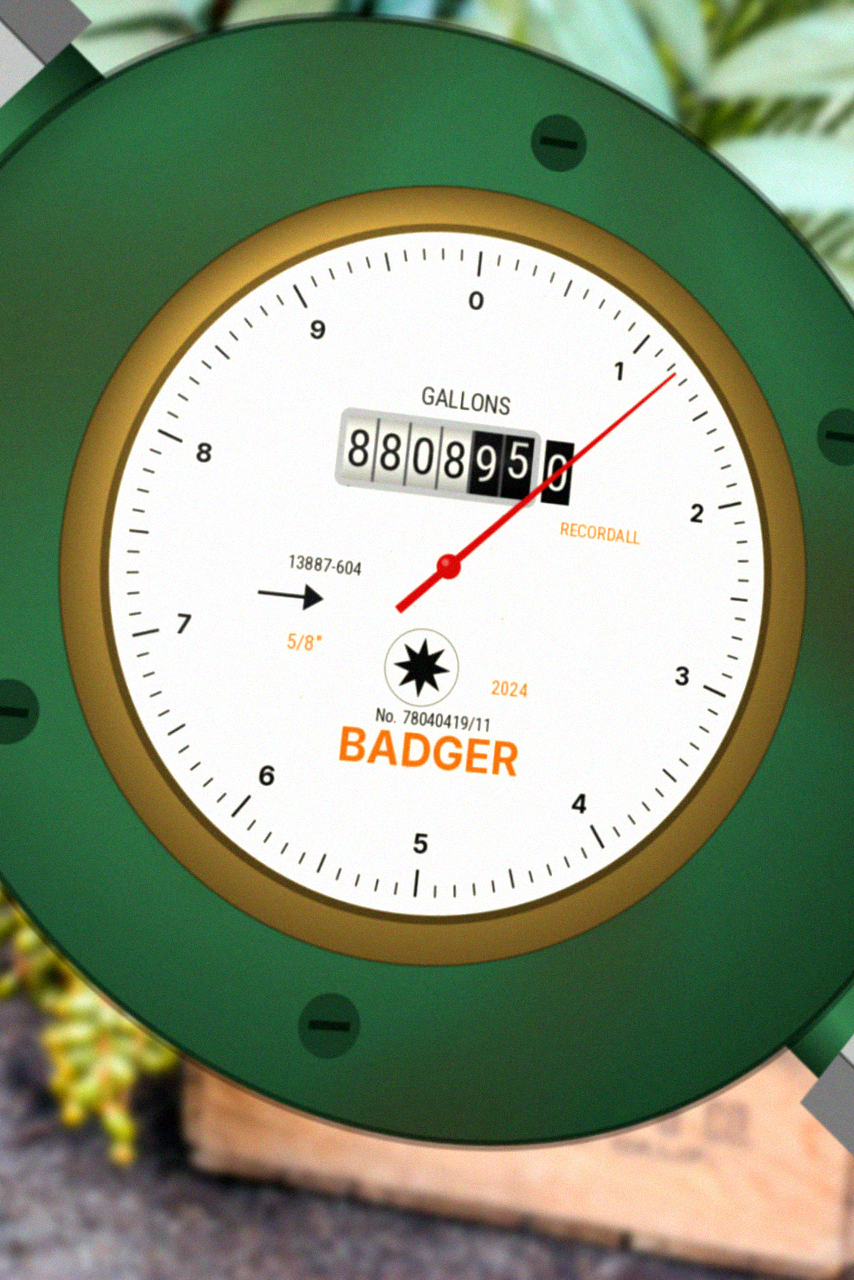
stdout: {"value": 8808951.2, "unit": "gal"}
